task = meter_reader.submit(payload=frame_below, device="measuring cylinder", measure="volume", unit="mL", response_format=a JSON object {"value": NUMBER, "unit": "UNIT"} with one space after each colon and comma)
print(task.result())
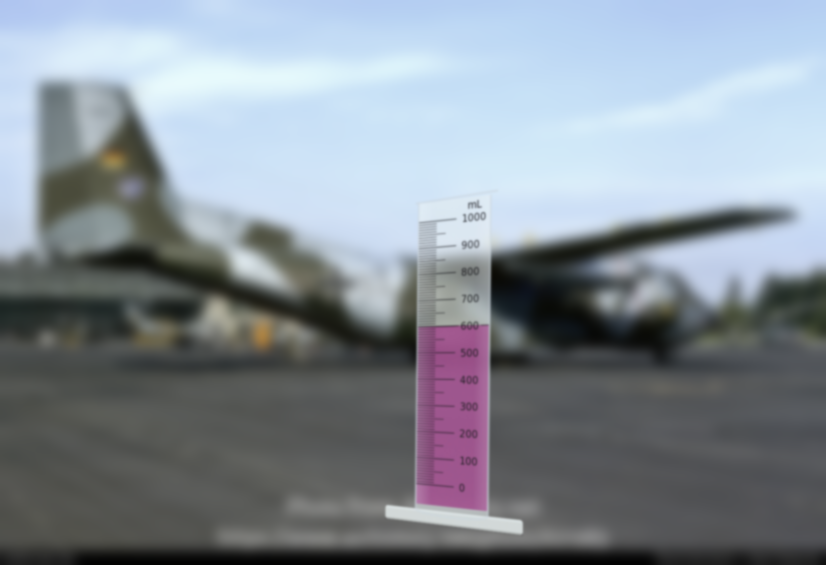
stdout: {"value": 600, "unit": "mL"}
